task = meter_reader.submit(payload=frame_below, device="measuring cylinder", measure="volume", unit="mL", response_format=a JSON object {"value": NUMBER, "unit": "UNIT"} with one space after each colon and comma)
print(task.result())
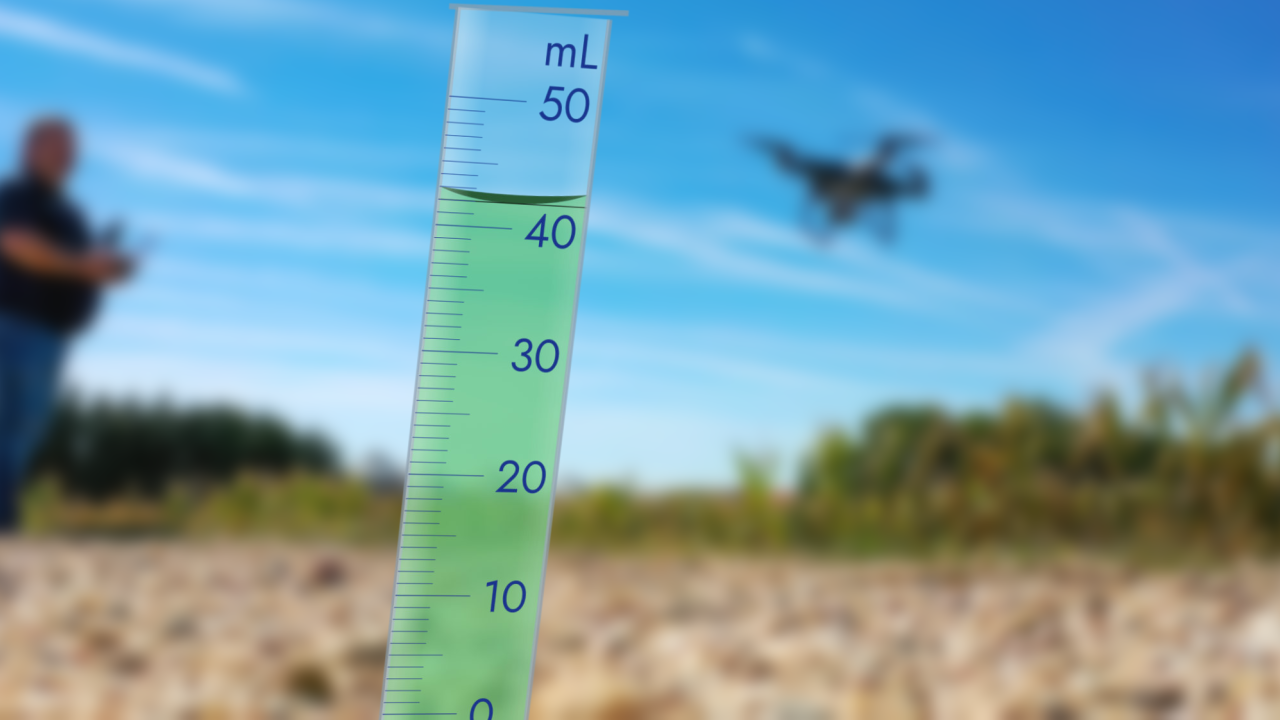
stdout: {"value": 42, "unit": "mL"}
